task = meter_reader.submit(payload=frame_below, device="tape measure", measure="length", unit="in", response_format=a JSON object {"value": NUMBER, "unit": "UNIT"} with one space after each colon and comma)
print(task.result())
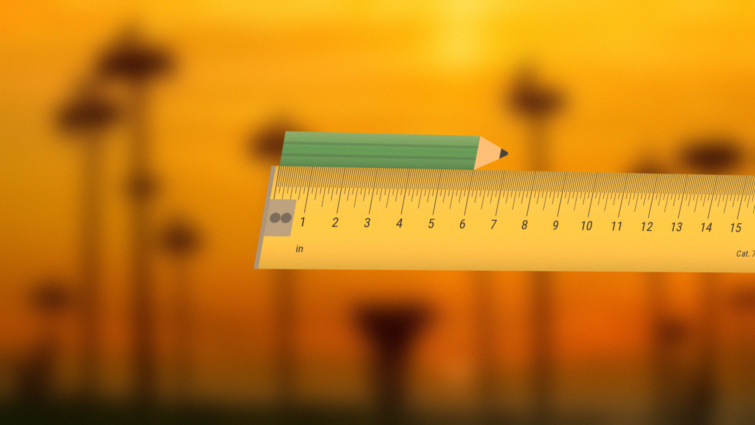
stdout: {"value": 7, "unit": "in"}
